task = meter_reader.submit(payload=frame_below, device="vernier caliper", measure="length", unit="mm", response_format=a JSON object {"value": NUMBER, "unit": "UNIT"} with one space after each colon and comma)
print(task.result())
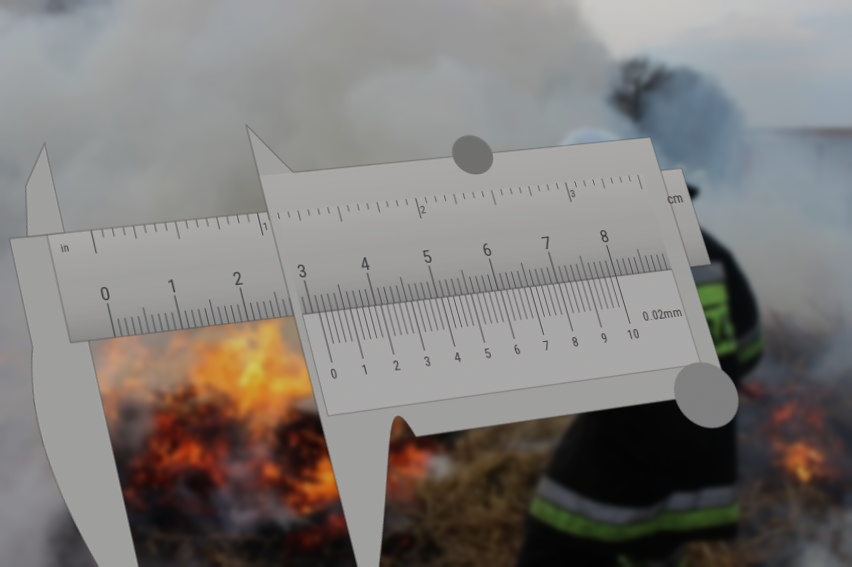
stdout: {"value": 31.0, "unit": "mm"}
